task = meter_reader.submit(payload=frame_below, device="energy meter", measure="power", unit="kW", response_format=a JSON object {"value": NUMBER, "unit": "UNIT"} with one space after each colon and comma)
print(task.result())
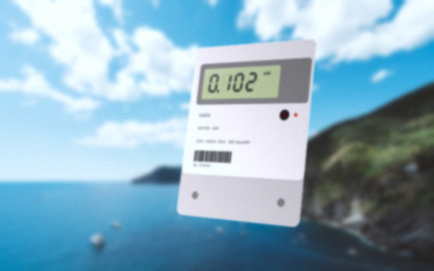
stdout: {"value": 0.102, "unit": "kW"}
